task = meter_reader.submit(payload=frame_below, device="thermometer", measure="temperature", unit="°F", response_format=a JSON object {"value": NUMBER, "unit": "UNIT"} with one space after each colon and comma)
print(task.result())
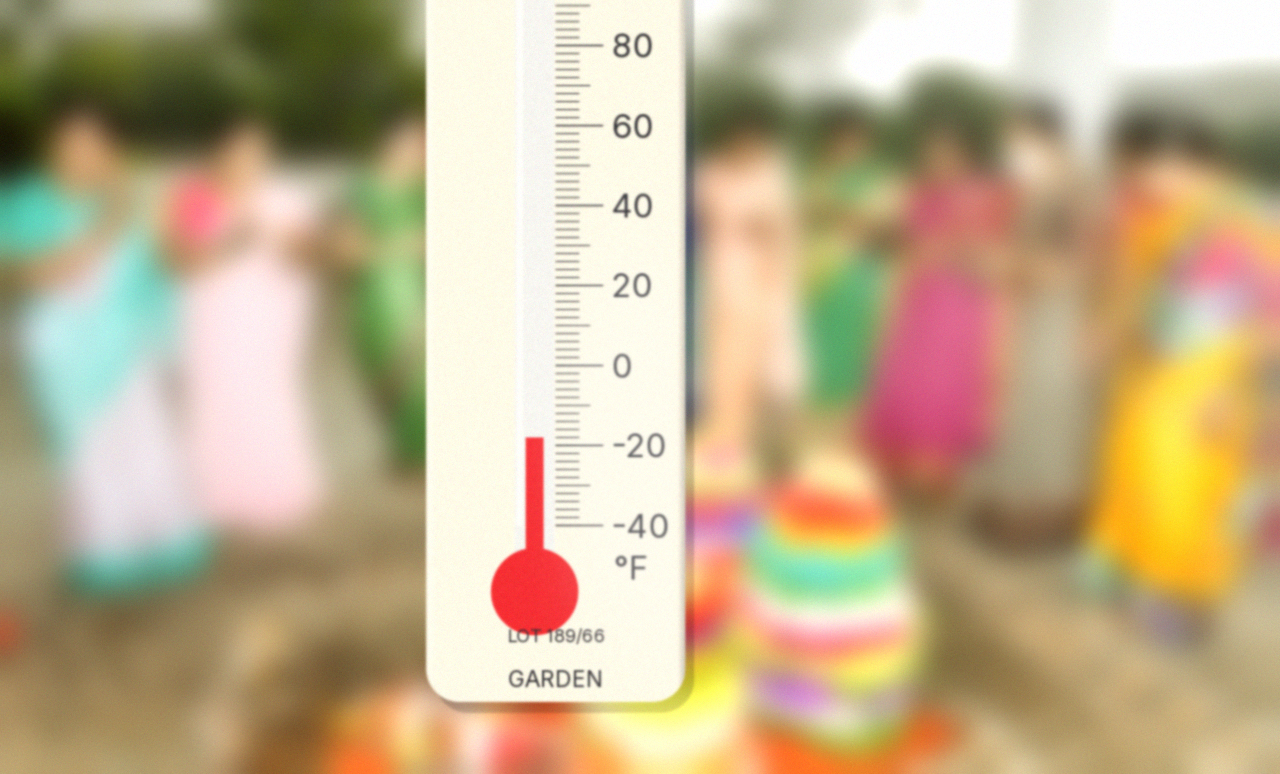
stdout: {"value": -18, "unit": "°F"}
